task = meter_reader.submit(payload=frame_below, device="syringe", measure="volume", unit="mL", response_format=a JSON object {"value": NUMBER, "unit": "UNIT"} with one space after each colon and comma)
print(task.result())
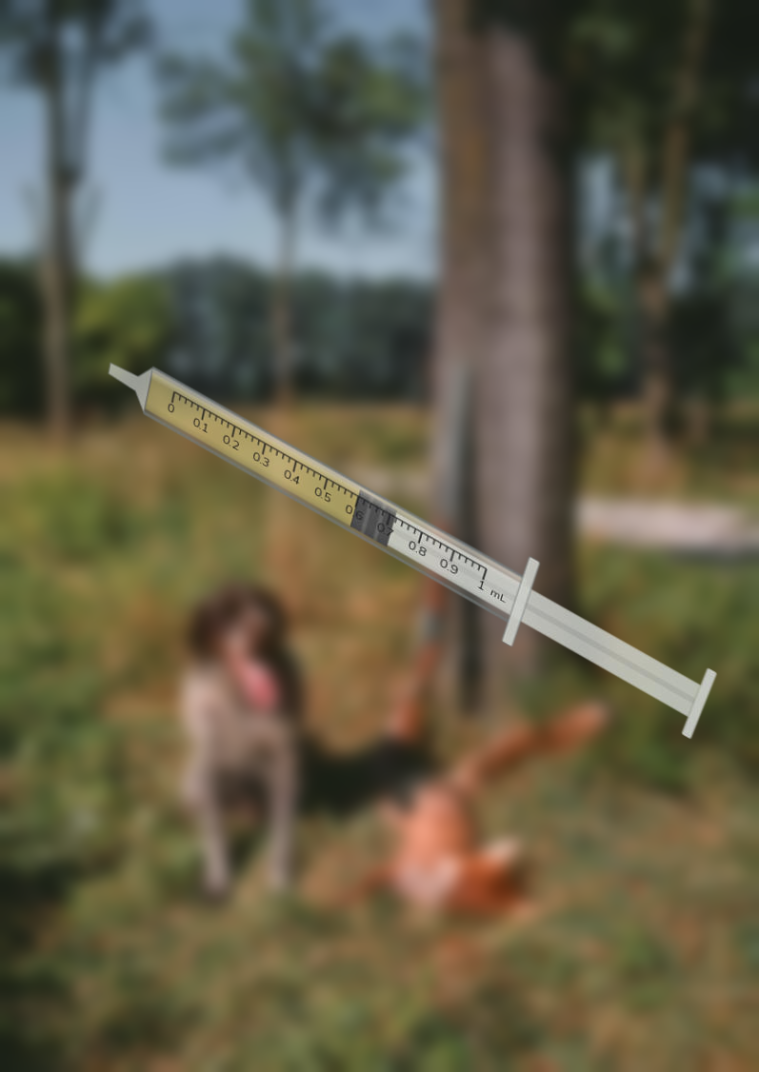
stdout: {"value": 0.6, "unit": "mL"}
